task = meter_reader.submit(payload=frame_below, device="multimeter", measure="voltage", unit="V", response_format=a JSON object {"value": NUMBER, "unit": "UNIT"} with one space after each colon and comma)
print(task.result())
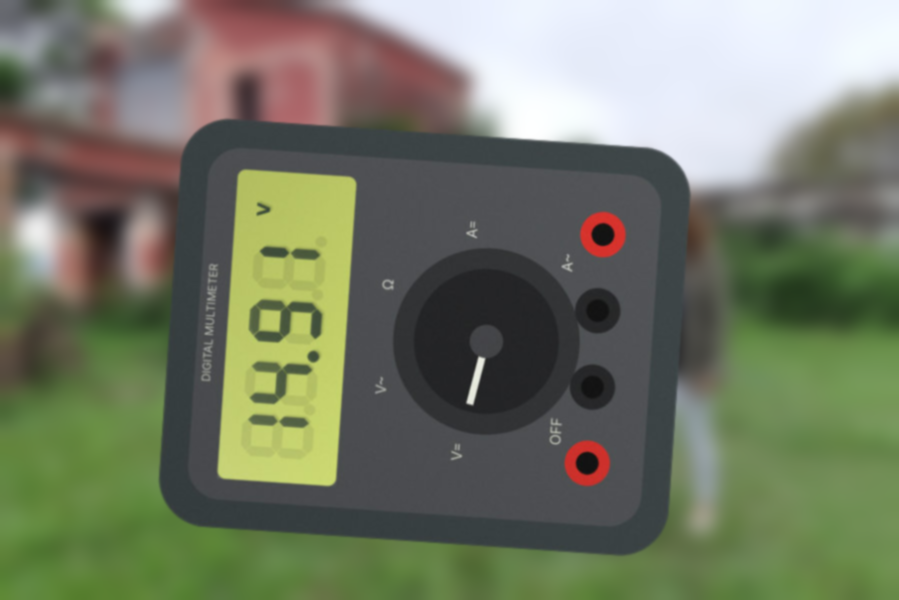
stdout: {"value": 14.91, "unit": "V"}
